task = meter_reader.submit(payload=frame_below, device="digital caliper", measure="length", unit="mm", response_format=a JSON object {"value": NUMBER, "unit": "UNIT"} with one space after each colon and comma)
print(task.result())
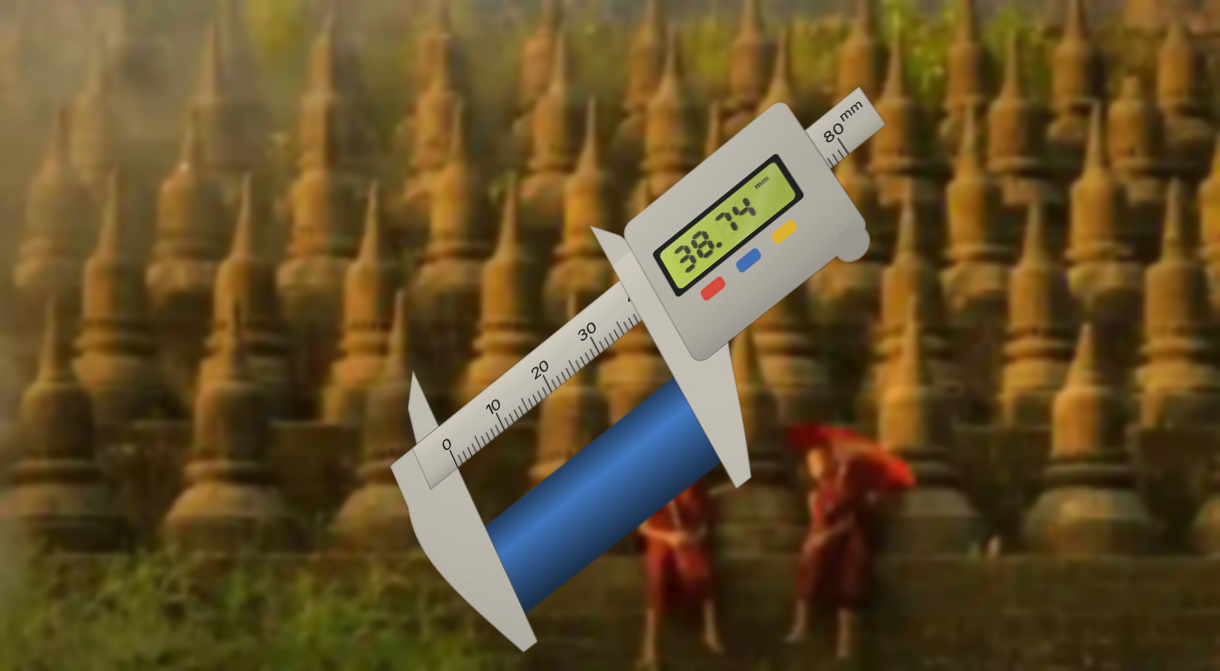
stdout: {"value": 38.74, "unit": "mm"}
